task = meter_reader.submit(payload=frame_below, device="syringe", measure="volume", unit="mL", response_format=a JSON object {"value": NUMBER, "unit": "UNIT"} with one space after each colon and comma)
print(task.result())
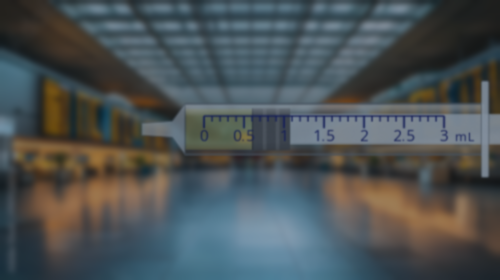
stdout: {"value": 0.6, "unit": "mL"}
